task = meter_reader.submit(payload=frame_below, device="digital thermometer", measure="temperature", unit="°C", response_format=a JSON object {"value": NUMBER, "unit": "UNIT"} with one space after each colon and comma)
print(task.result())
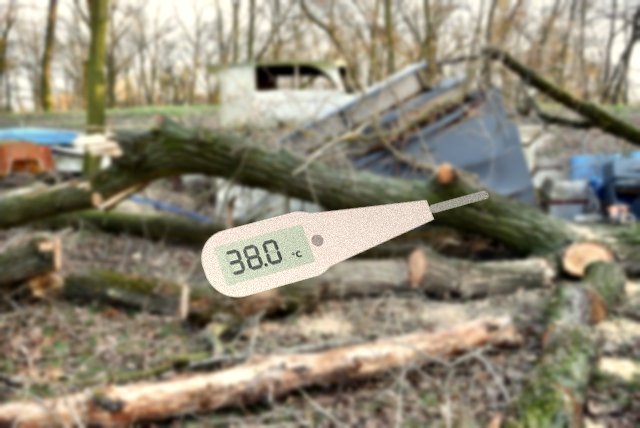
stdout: {"value": 38.0, "unit": "°C"}
